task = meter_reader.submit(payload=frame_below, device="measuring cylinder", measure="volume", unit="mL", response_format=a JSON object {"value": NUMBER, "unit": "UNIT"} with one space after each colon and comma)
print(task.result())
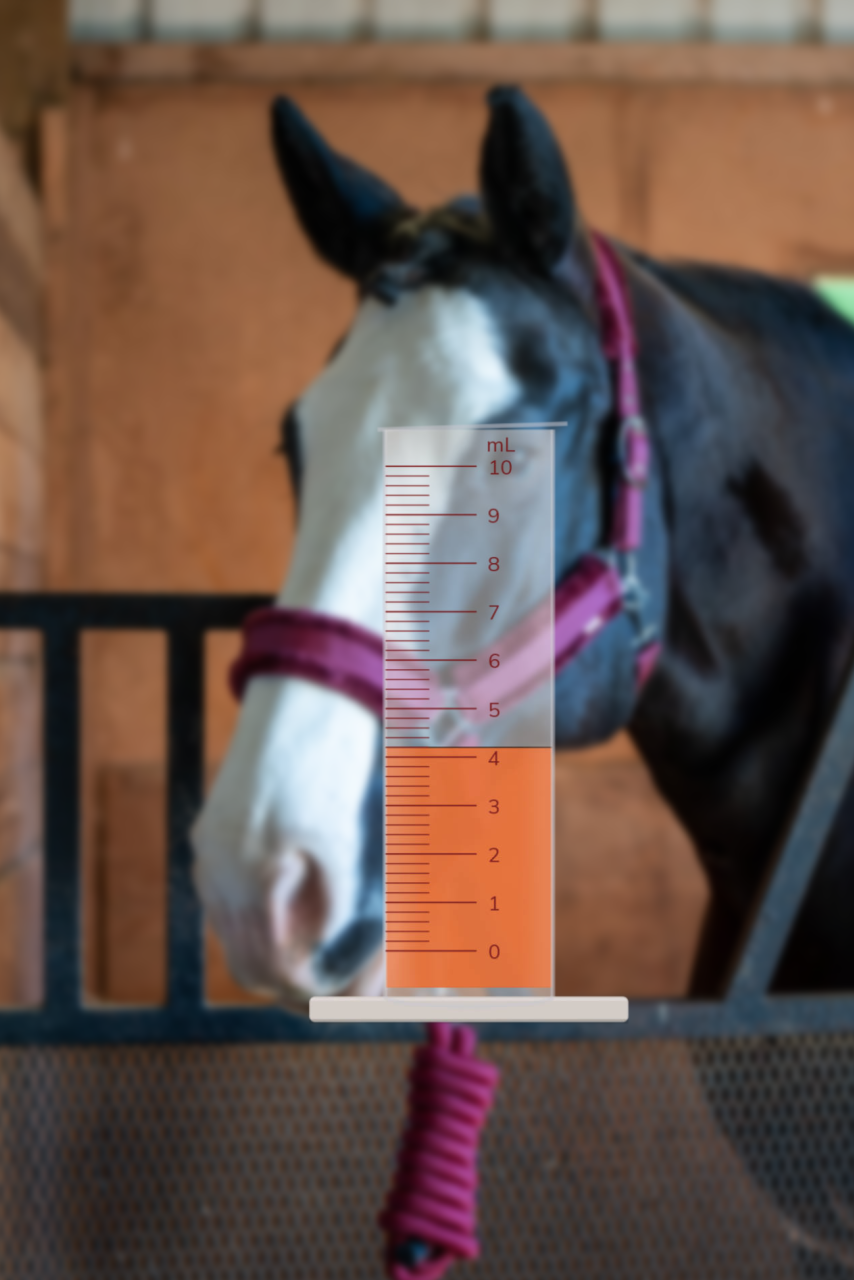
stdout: {"value": 4.2, "unit": "mL"}
